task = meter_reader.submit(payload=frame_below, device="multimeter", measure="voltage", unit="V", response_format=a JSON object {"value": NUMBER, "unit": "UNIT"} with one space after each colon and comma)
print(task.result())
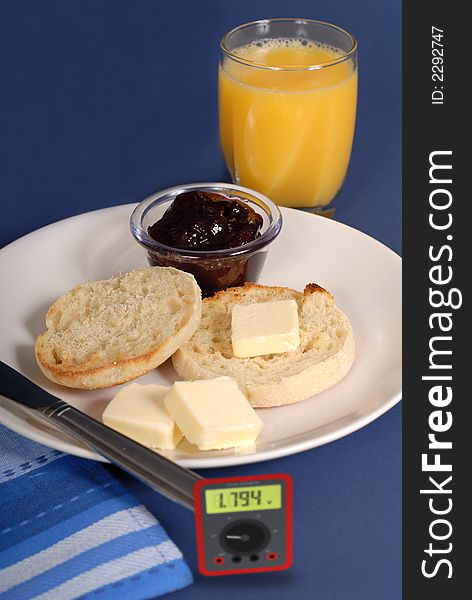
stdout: {"value": 1.794, "unit": "V"}
